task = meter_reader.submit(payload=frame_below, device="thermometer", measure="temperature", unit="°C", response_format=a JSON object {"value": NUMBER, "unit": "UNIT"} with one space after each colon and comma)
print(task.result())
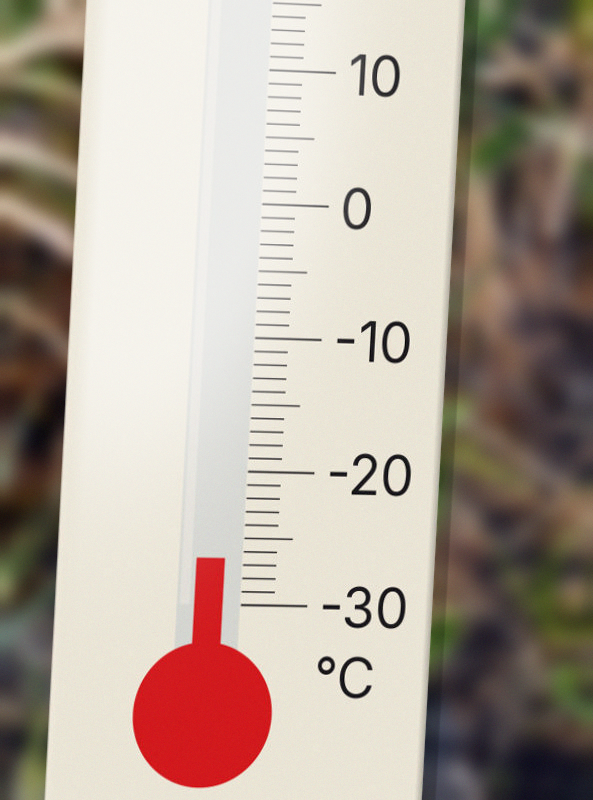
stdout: {"value": -26.5, "unit": "°C"}
